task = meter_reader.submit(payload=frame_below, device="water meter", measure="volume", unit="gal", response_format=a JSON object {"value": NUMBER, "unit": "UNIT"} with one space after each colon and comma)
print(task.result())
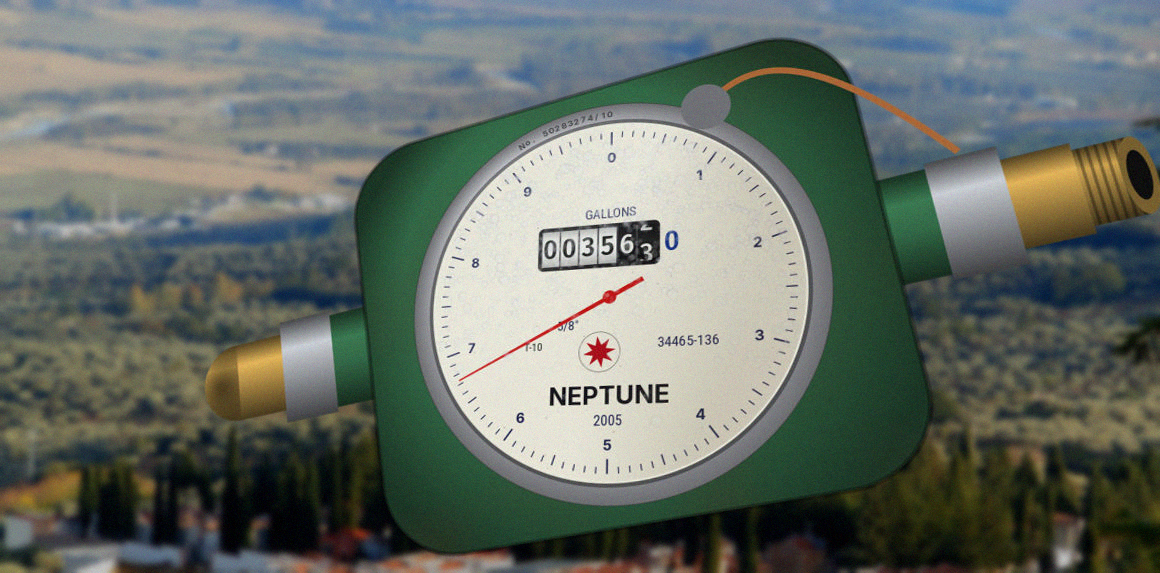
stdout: {"value": 35626.7, "unit": "gal"}
